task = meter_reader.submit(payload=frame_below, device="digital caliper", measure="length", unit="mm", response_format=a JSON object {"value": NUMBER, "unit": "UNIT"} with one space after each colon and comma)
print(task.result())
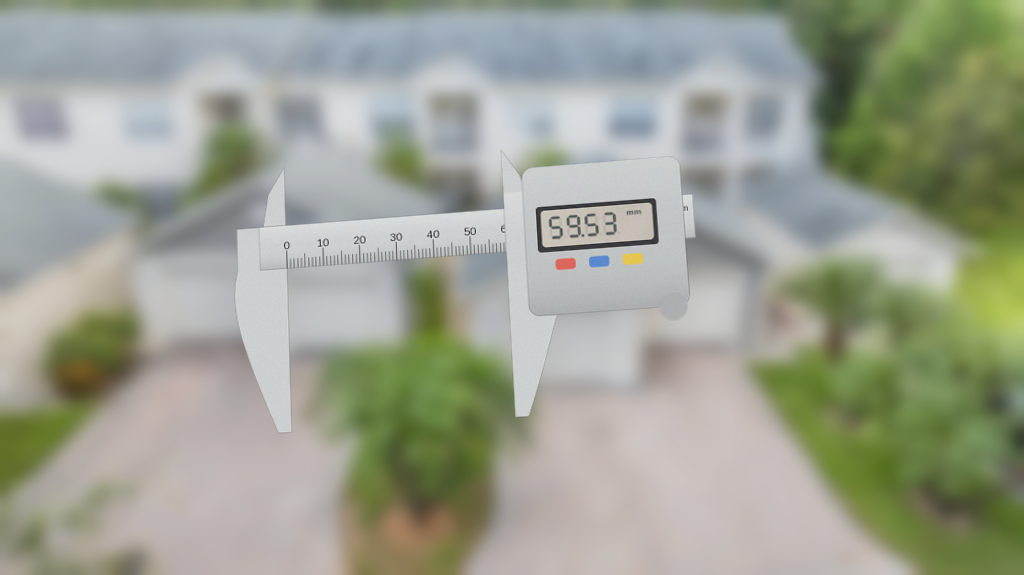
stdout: {"value": 59.53, "unit": "mm"}
